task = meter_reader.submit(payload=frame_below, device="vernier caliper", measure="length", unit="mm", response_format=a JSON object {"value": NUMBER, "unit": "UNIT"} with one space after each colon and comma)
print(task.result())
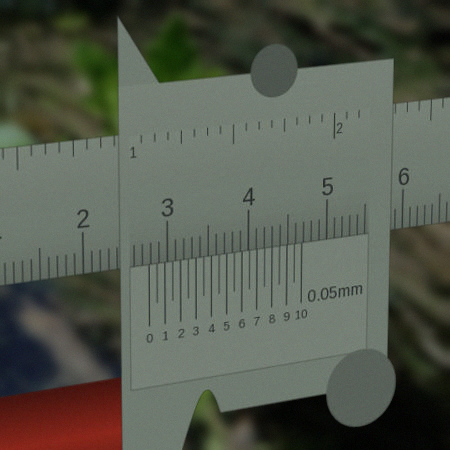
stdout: {"value": 27.8, "unit": "mm"}
